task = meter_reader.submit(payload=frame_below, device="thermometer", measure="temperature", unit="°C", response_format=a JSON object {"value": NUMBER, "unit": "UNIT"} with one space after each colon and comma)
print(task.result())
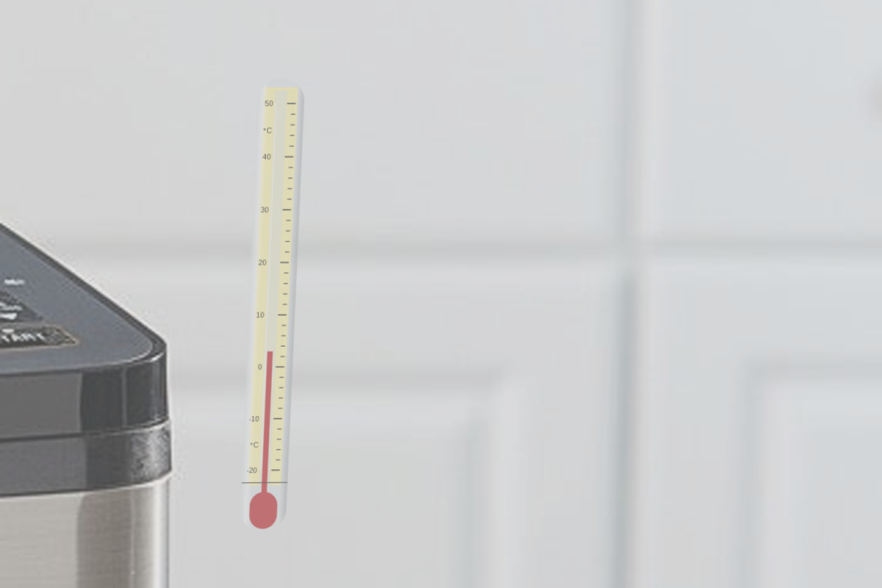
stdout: {"value": 3, "unit": "°C"}
